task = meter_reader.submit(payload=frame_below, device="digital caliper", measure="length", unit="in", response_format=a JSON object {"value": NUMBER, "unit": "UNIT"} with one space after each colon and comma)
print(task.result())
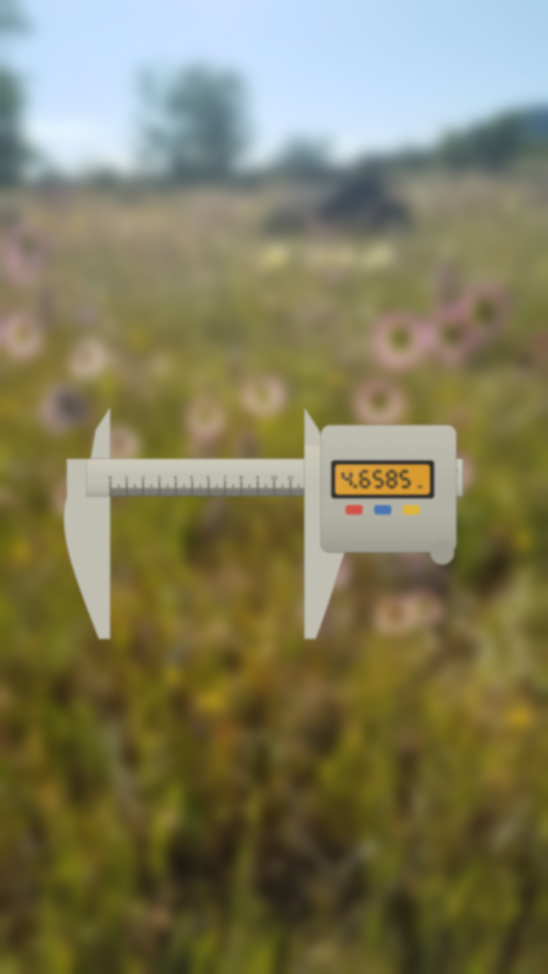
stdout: {"value": 4.6585, "unit": "in"}
